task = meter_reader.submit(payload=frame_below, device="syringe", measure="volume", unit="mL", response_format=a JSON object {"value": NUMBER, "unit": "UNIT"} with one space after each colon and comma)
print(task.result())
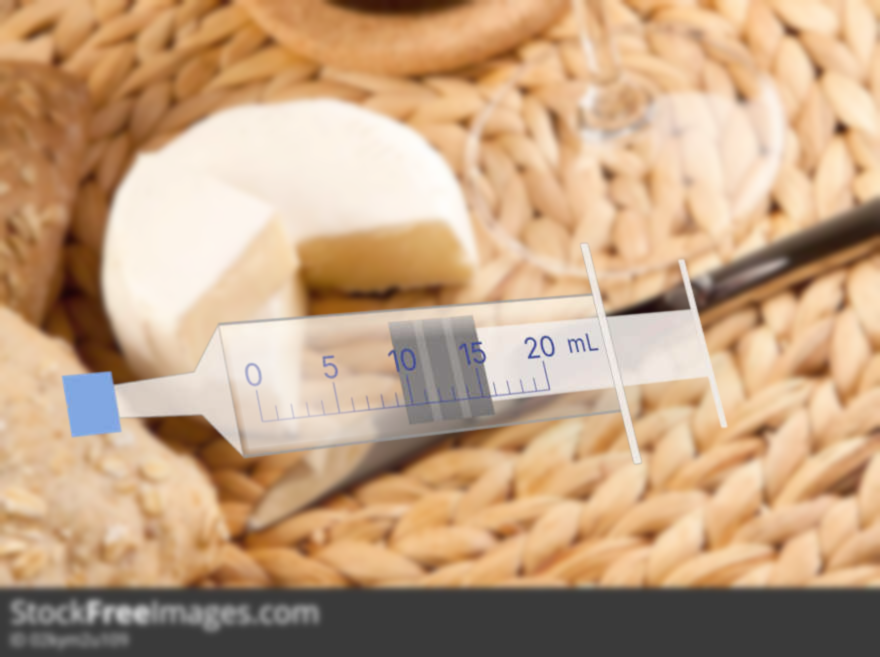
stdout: {"value": 9.5, "unit": "mL"}
